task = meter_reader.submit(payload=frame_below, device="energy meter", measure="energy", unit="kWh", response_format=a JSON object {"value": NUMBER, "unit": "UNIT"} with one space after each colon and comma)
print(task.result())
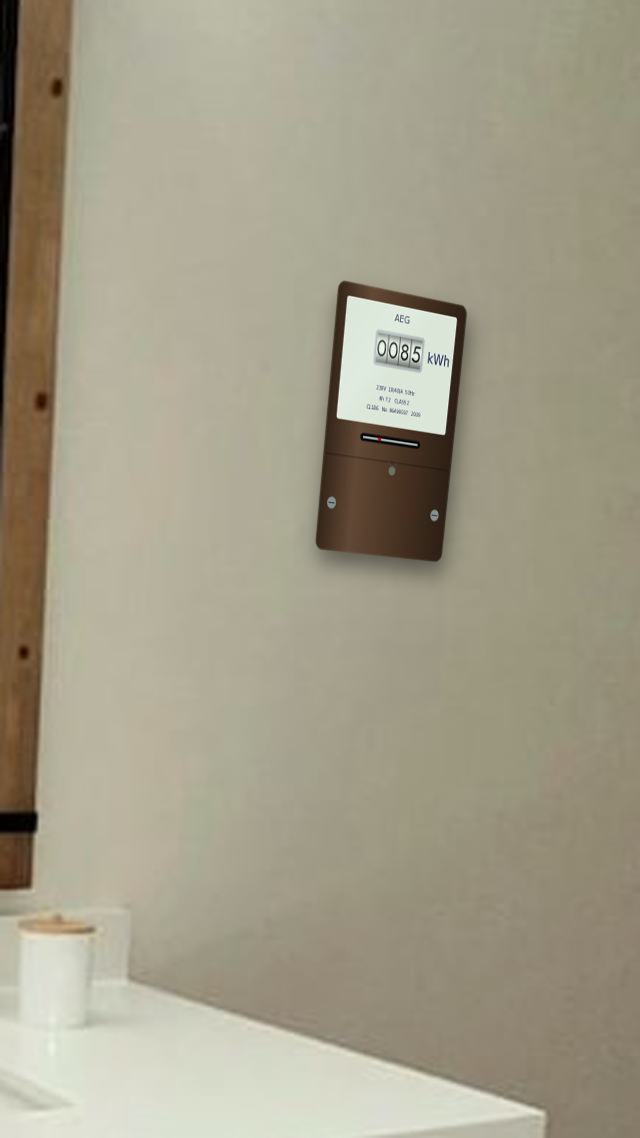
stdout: {"value": 85, "unit": "kWh"}
